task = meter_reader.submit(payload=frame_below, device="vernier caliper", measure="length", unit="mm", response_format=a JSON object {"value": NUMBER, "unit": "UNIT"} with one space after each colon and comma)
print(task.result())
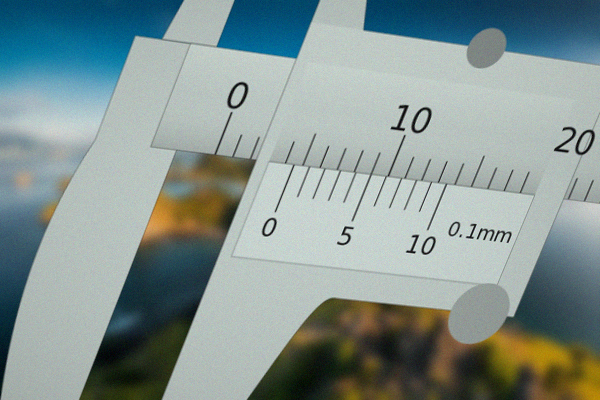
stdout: {"value": 4.5, "unit": "mm"}
